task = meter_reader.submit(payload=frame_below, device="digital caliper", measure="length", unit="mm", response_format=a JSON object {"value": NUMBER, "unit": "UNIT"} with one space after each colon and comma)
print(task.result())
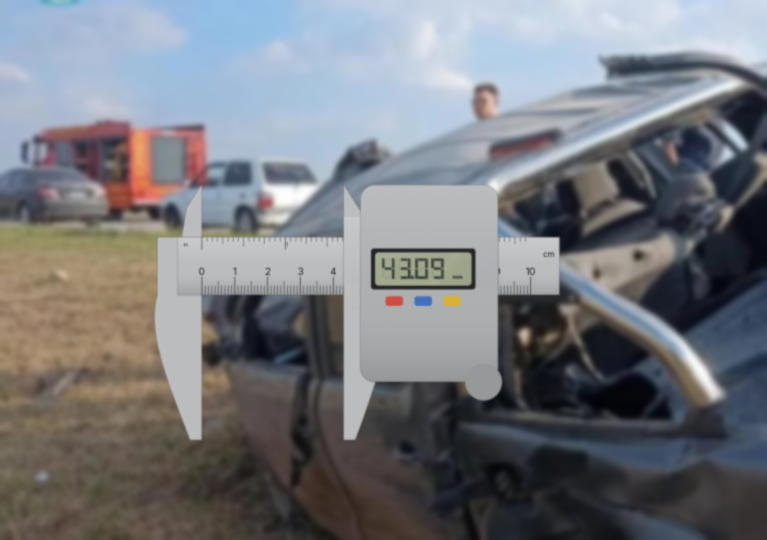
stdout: {"value": 43.09, "unit": "mm"}
